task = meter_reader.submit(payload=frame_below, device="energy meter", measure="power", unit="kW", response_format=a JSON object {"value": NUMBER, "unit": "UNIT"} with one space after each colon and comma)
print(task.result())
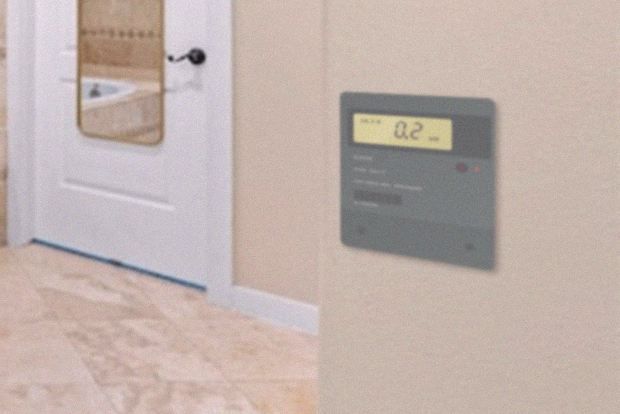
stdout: {"value": 0.2, "unit": "kW"}
